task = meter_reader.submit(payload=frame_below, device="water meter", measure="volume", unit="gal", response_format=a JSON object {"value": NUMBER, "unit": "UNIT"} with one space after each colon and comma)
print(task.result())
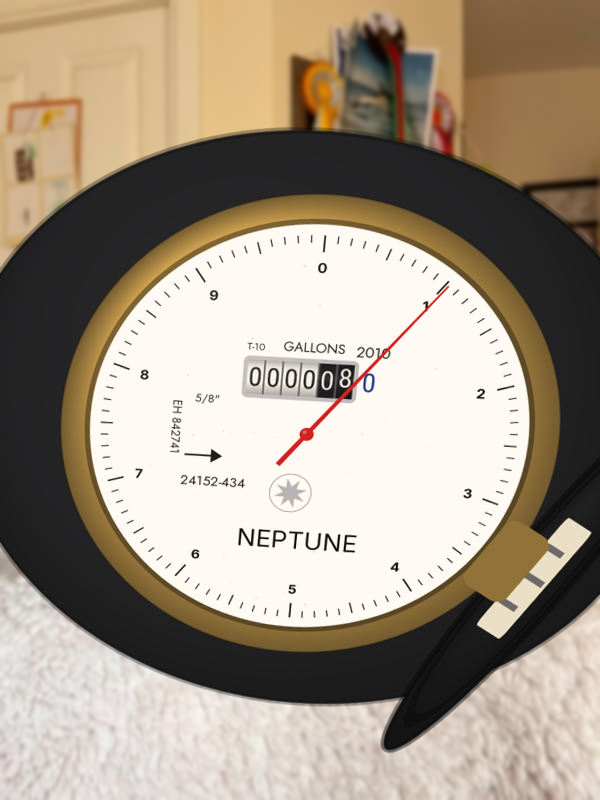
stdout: {"value": 81.0, "unit": "gal"}
